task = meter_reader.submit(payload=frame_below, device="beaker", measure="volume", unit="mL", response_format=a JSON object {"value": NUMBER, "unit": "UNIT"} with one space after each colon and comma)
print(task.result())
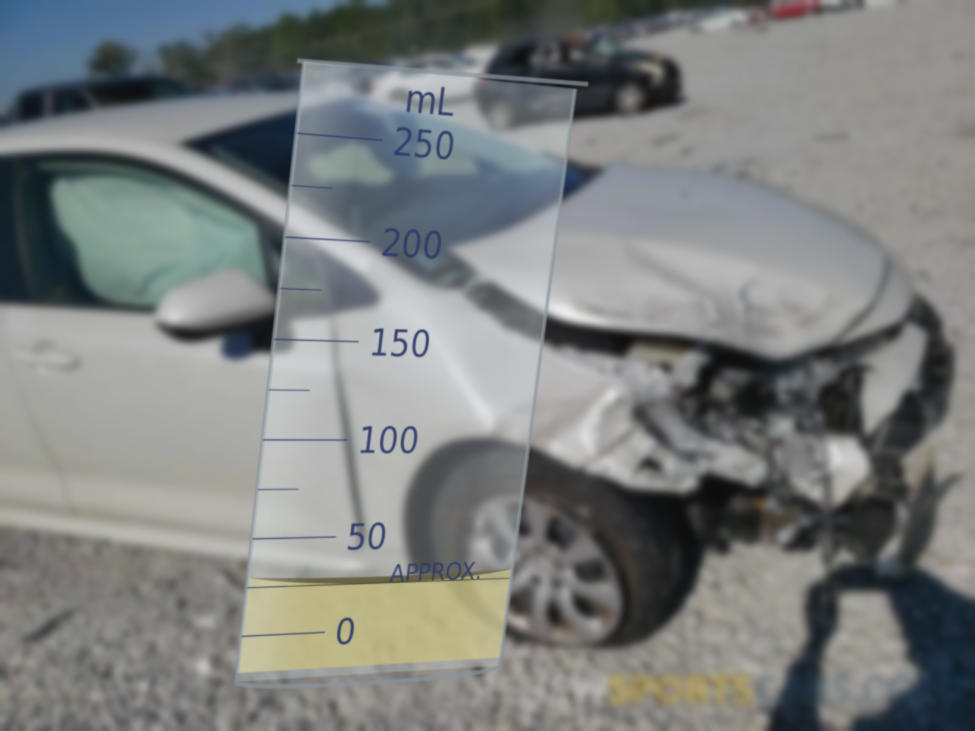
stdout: {"value": 25, "unit": "mL"}
